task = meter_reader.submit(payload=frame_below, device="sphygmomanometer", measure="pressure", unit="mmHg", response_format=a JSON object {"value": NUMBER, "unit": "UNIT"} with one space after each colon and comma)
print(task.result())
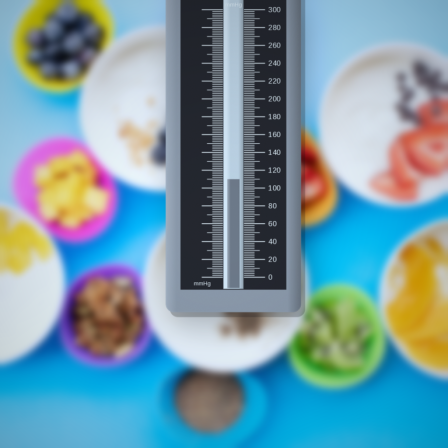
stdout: {"value": 110, "unit": "mmHg"}
